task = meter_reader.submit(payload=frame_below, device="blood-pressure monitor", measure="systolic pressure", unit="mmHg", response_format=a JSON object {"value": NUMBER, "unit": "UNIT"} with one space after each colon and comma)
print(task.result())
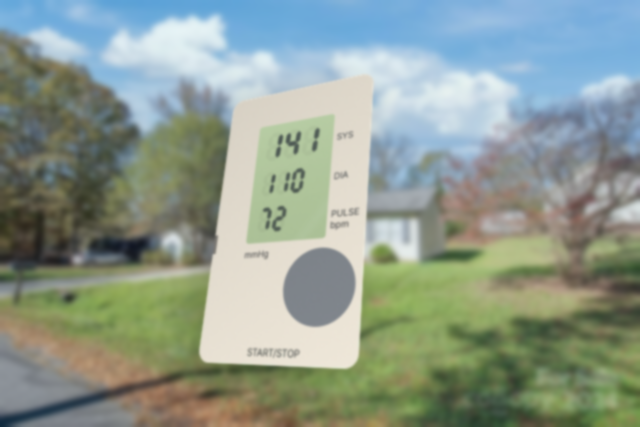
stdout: {"value": 141, "unit": "mmHg"}
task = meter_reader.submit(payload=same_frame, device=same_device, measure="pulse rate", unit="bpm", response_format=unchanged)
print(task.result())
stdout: {"value": 72, "unit": "bpm"}
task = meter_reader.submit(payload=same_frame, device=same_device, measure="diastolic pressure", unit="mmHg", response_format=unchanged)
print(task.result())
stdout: {"value": 110, "unit": "mmHg"}
